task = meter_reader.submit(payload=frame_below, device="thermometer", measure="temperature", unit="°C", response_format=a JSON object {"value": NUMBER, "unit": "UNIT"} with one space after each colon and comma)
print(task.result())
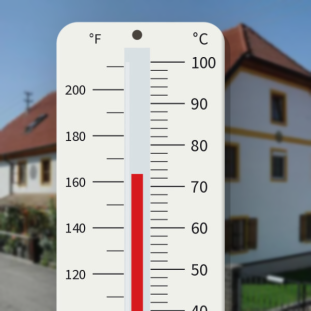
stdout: {"value": 73, "unit": "°C"}
